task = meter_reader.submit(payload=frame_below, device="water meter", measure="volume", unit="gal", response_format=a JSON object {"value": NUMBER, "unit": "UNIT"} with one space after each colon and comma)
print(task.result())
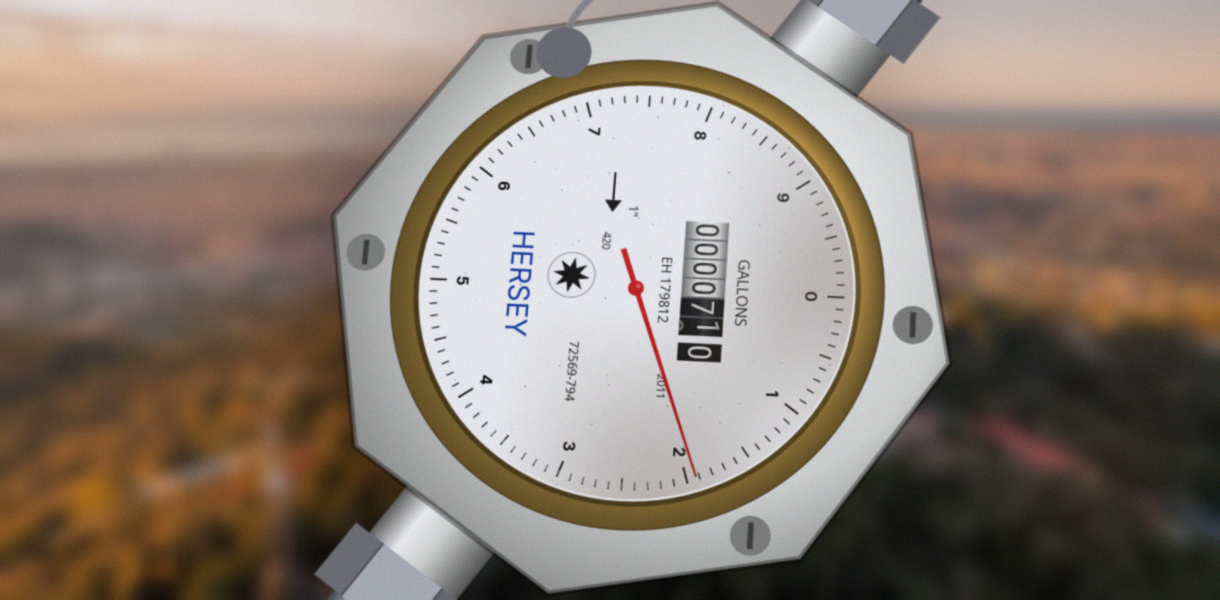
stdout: {"value": 711.9, "unit": "gal"}
